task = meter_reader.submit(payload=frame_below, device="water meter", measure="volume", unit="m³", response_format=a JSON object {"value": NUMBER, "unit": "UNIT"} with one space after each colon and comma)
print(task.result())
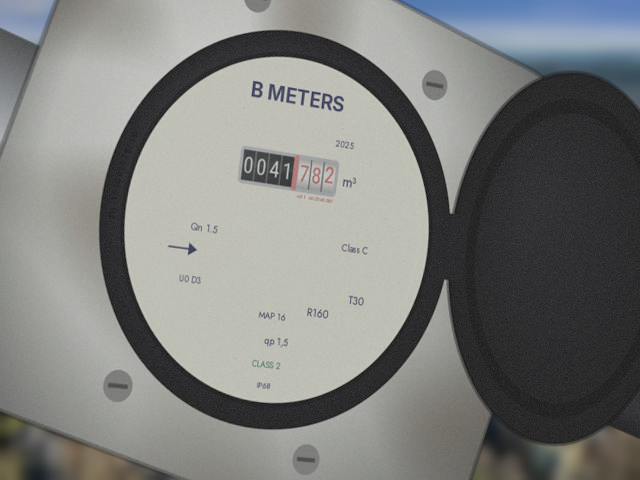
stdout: {"value": 41.782, "unit": "m³"}
